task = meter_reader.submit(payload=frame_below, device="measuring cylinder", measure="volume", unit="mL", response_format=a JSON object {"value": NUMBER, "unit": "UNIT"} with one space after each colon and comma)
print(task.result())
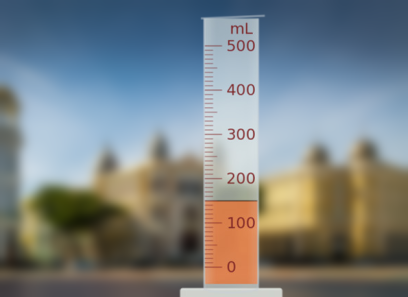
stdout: {"value": 150, "unit": "mL"}
